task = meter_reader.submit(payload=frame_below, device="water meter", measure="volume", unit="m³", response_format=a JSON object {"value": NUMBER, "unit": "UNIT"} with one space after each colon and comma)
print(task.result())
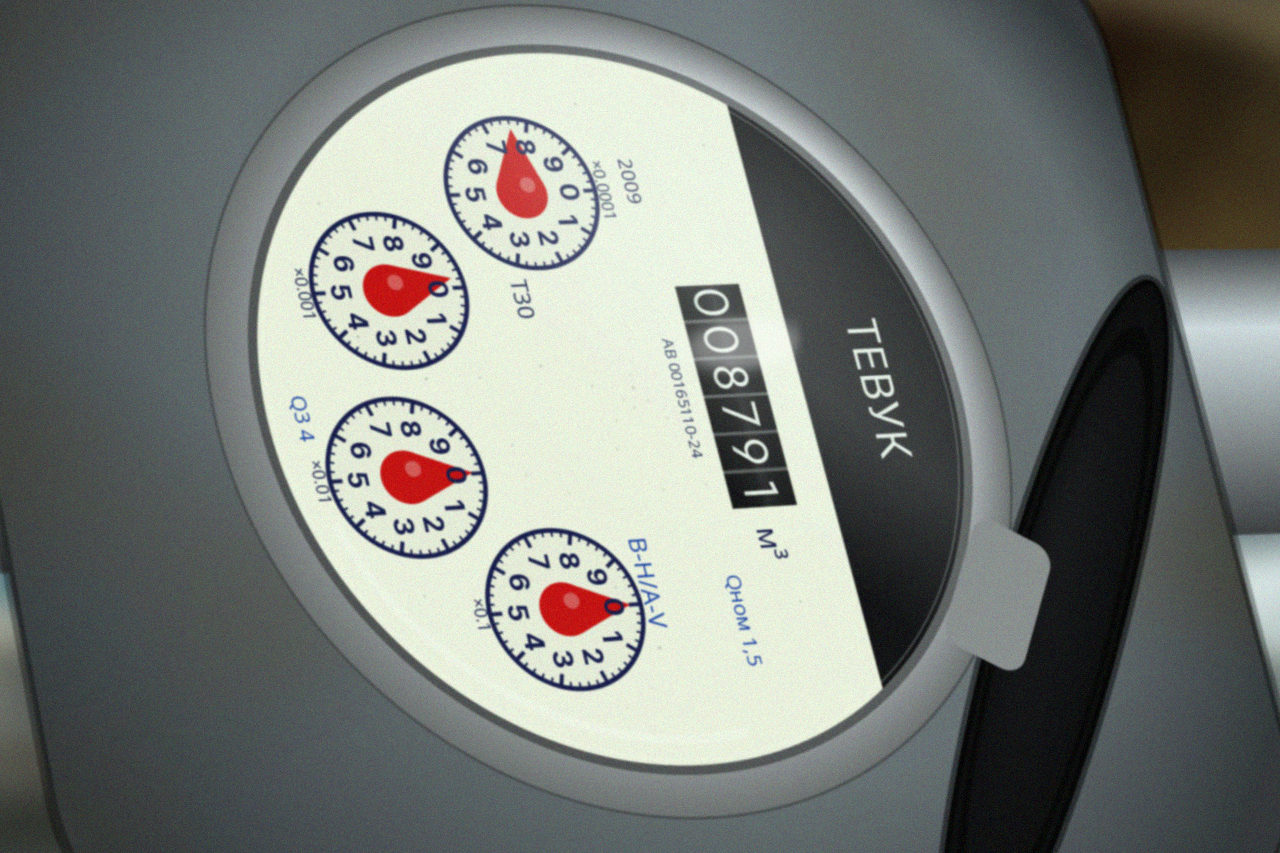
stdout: {"value": 8790.9997, "unit": "m³"}
